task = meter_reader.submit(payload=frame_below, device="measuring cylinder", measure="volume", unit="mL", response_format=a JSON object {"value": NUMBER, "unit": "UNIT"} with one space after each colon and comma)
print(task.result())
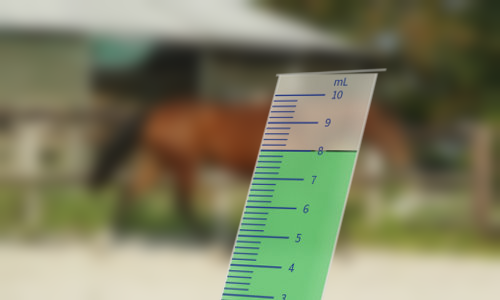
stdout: {"value": 8, "unit": "mL"}
